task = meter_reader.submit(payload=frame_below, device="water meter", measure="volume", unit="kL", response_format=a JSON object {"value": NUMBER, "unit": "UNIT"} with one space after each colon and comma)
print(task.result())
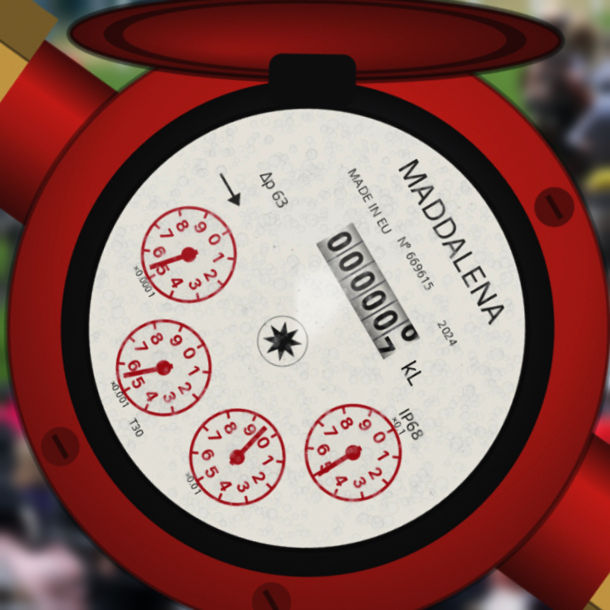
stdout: {"value": 6.4955, "unit": "kL"}
